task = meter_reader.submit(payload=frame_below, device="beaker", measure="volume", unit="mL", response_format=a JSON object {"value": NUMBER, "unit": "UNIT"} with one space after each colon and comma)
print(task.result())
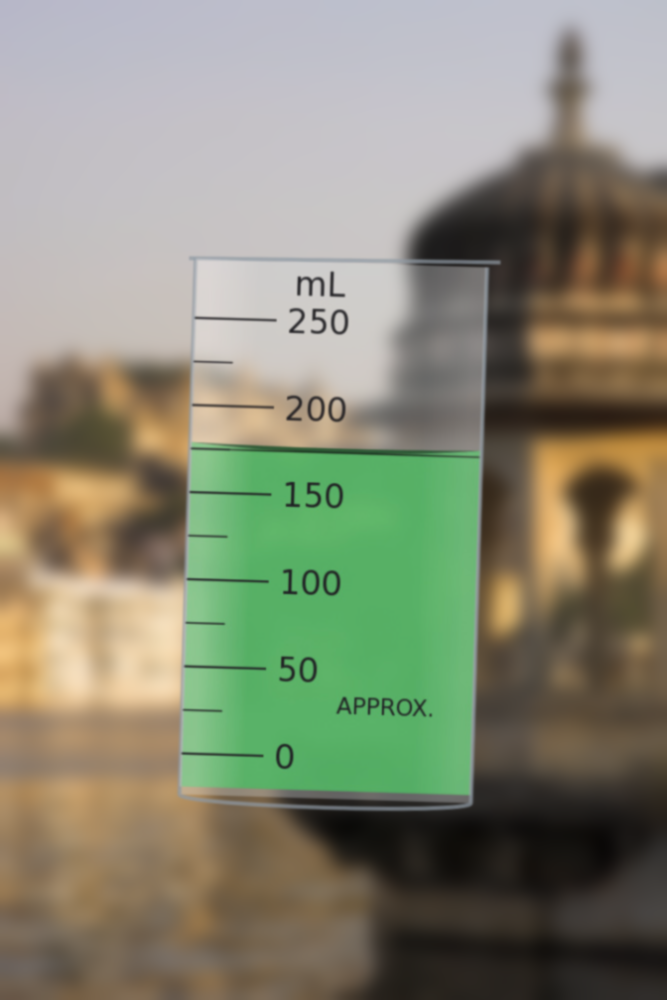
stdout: {"value": 175, "unit": "mL"}
